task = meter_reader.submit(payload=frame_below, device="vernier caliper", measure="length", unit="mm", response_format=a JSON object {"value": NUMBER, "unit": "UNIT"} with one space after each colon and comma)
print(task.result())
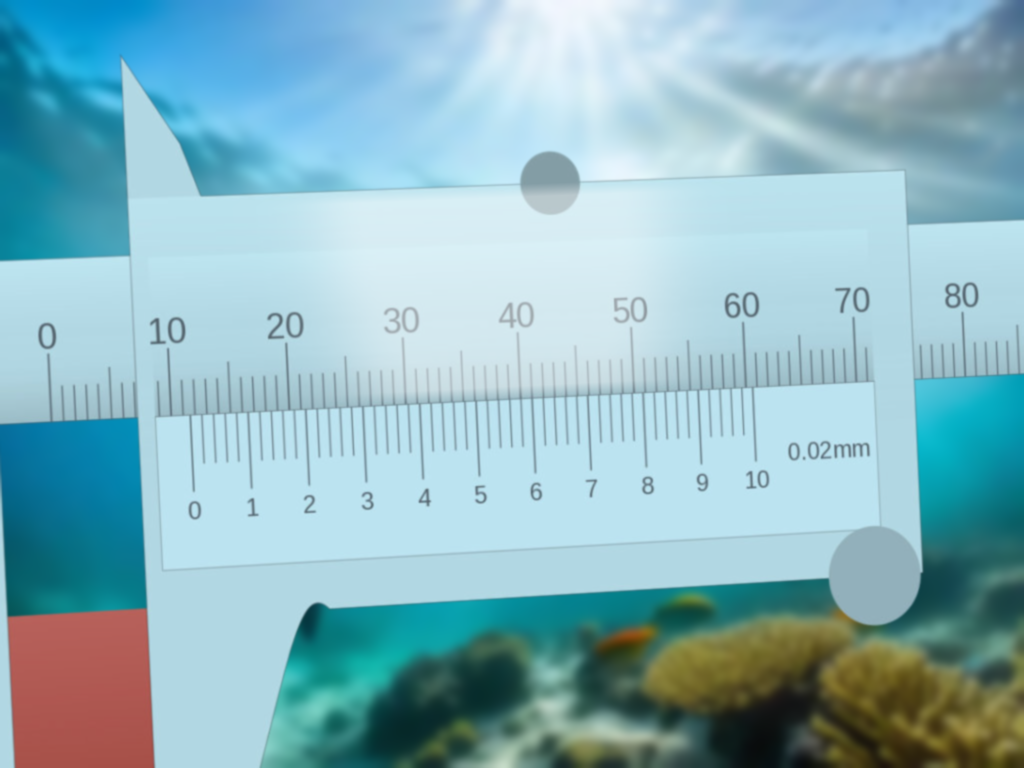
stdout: {"value": 11.6, "unit": "mm"}
